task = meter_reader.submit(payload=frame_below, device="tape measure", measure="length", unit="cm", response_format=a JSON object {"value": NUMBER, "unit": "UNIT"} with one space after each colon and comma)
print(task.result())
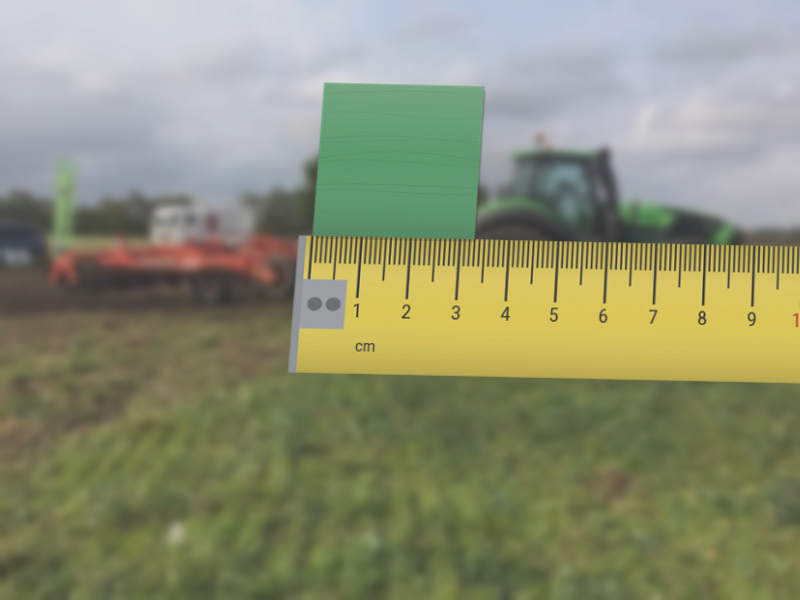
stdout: {"value": 3.3, "unit": "cm"}
